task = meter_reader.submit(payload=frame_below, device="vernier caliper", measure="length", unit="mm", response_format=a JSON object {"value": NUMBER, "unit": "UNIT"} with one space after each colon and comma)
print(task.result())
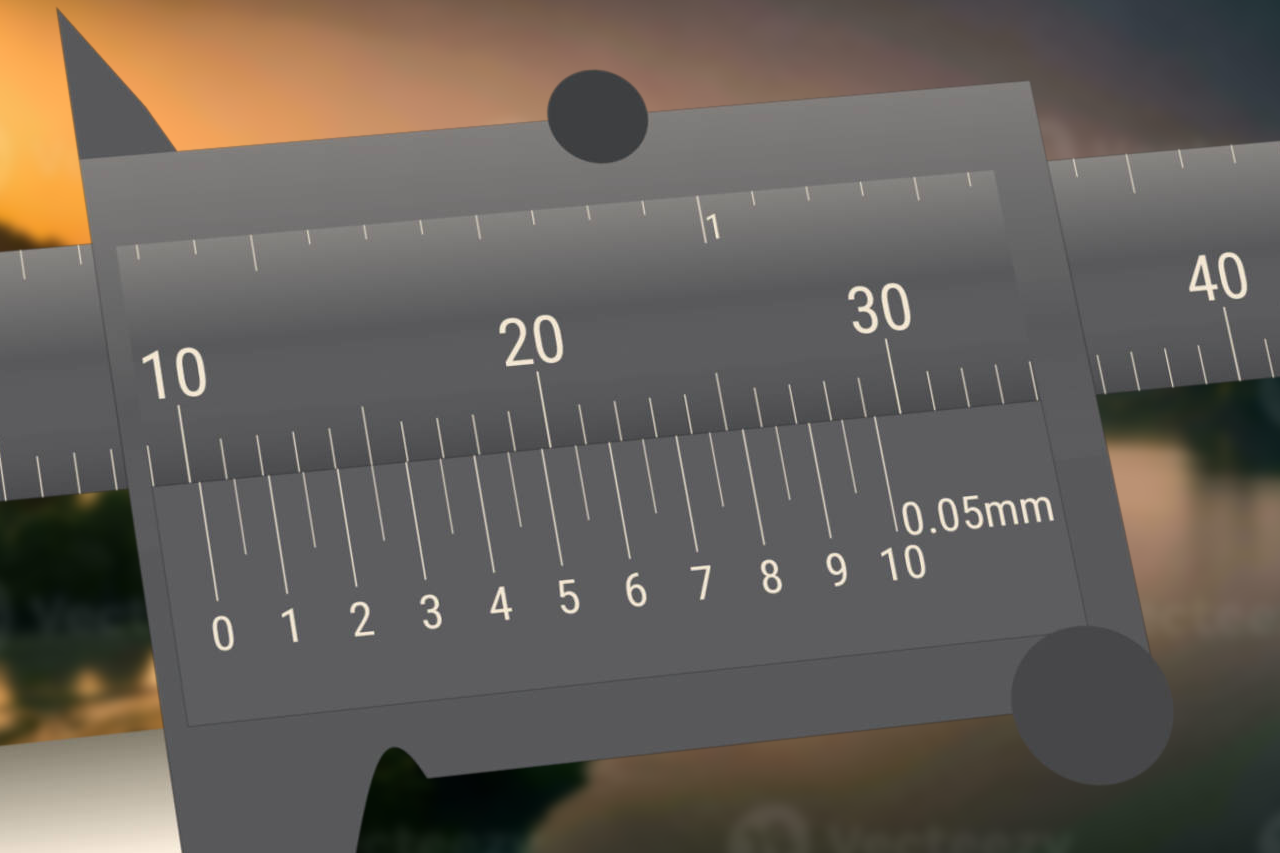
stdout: {"value": 10.25, "unit": "mm"}
